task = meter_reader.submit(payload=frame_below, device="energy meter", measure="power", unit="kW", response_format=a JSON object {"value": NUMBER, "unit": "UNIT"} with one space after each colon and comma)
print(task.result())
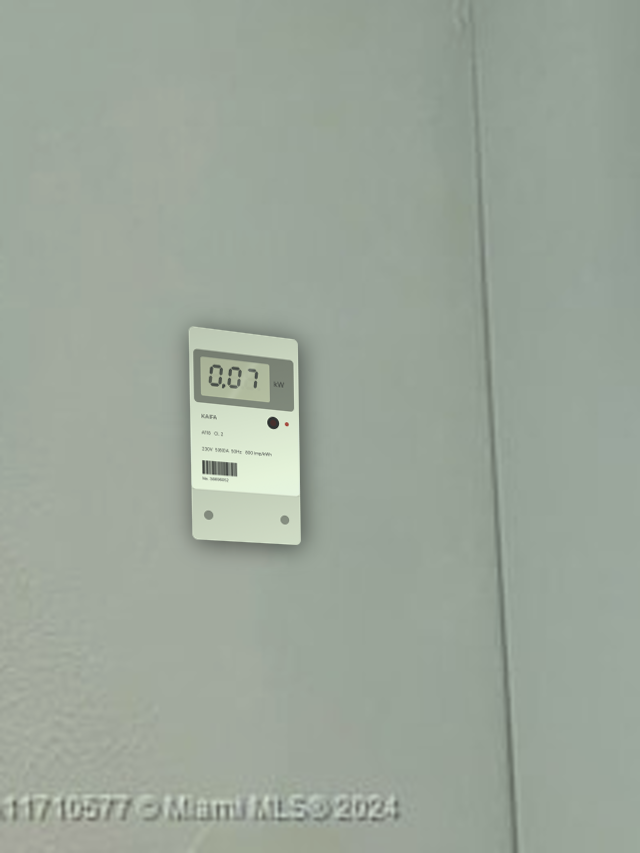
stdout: {"value": 0.07, "unit": "kW"}
